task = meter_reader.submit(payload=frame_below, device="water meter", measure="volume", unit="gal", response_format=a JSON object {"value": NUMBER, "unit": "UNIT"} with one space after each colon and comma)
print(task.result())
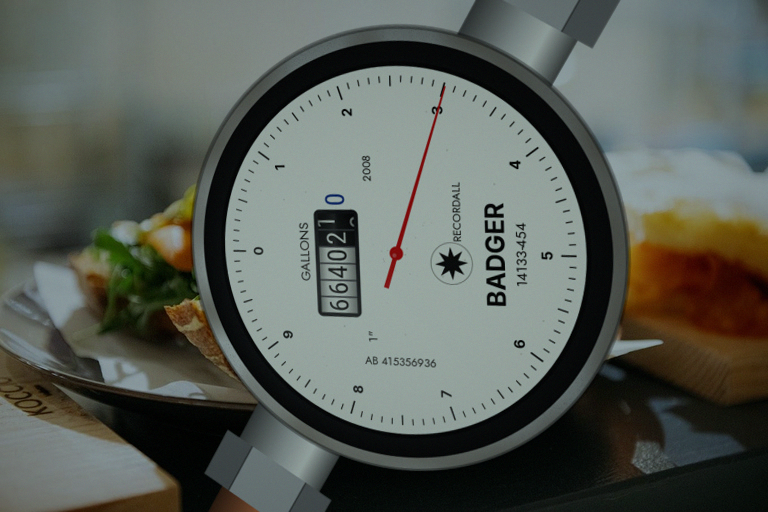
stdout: {"value": 6640213.0, "unit": "gal"}
